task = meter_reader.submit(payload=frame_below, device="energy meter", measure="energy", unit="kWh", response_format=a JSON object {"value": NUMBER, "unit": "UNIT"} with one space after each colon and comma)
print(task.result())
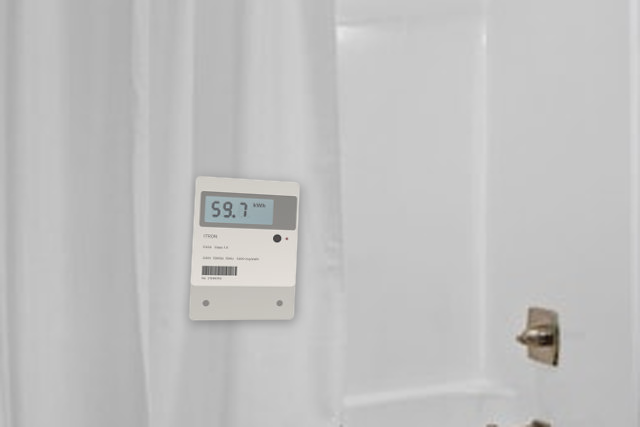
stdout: {"value": 59.7, "unit": "kWh"}
